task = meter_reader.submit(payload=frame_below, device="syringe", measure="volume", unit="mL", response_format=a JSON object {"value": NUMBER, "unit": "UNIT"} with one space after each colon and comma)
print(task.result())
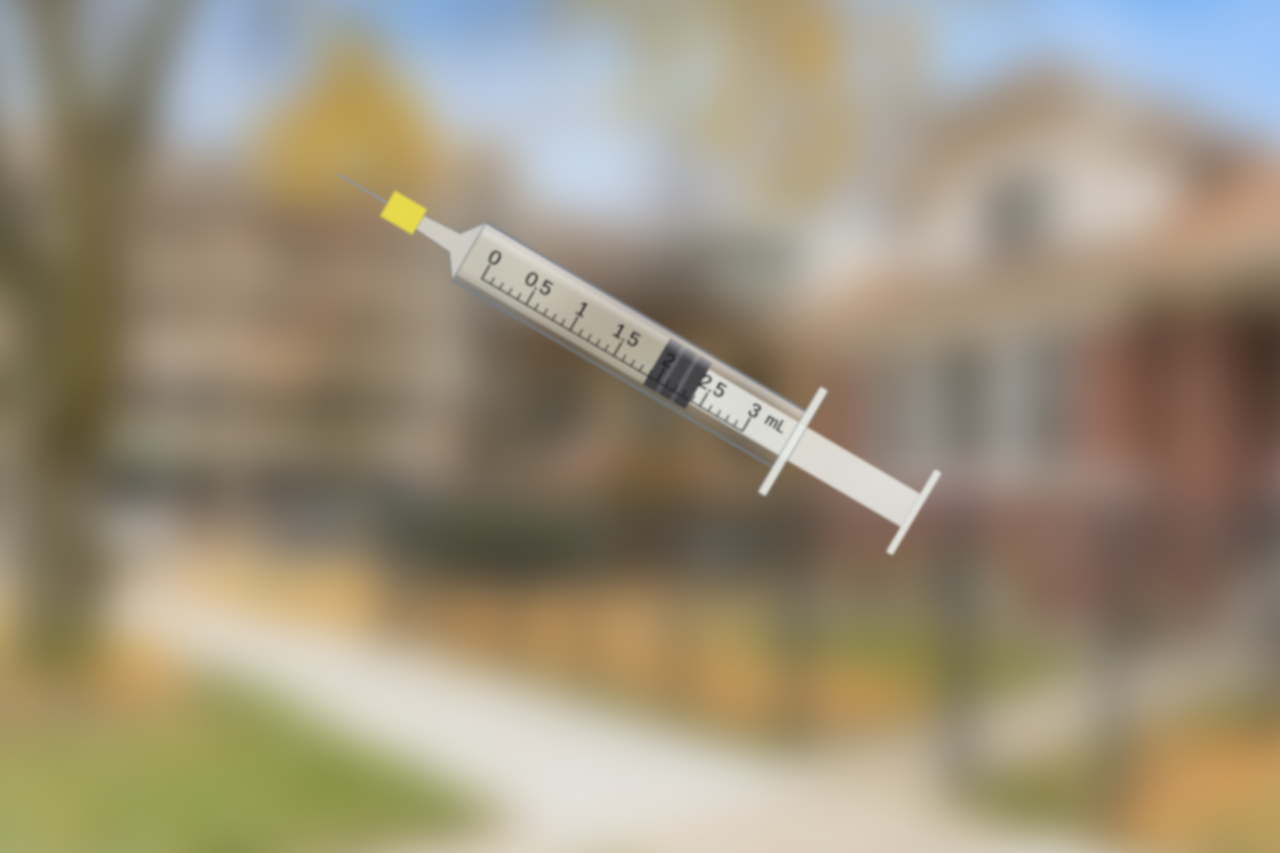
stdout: {"value": 1.9, "unit": "mL"}
